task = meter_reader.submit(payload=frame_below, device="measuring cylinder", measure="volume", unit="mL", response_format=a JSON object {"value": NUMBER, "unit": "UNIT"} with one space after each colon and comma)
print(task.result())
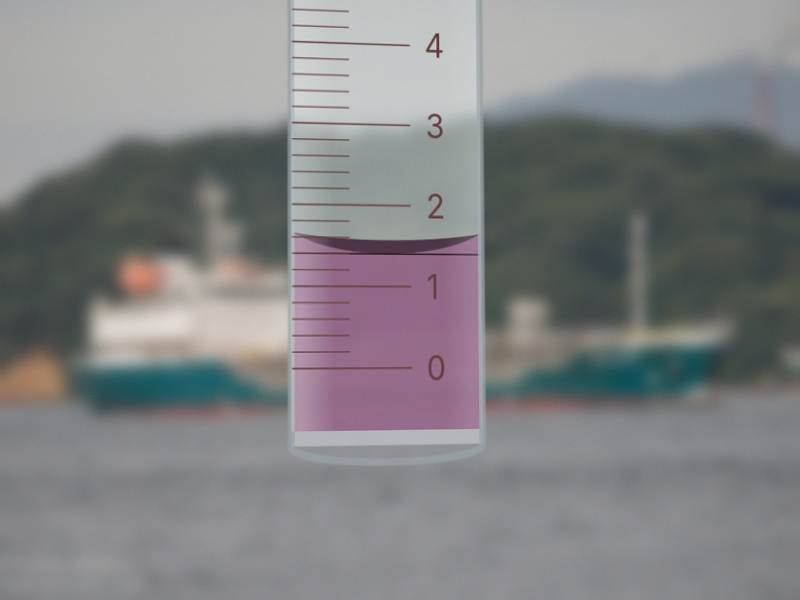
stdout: {"value": 1.4, "unit": "mL"}
